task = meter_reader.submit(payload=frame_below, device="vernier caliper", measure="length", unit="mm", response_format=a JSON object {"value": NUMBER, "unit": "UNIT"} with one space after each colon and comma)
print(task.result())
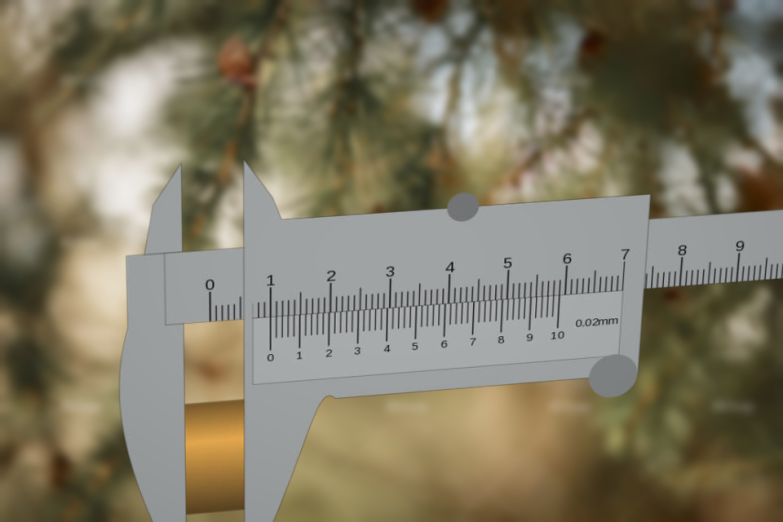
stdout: {"value": 10.0, "unit": "mm"}
